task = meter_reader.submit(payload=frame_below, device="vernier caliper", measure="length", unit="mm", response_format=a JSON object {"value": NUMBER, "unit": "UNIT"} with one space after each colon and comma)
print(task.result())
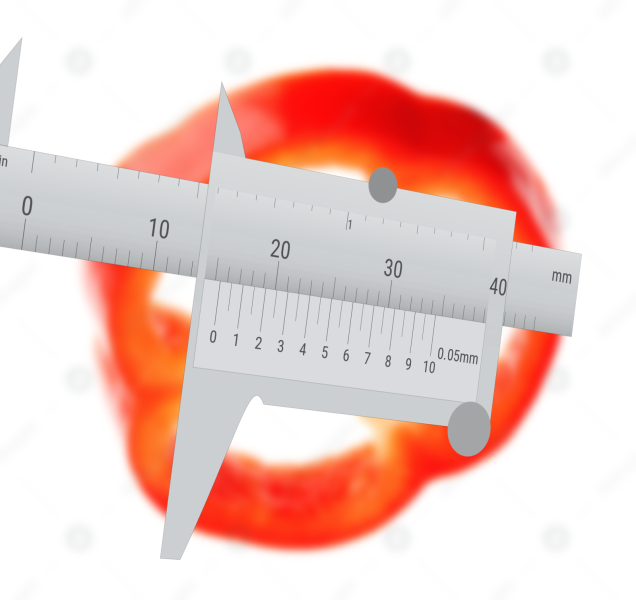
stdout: {"value": 15.4, "unit": "mm"}
